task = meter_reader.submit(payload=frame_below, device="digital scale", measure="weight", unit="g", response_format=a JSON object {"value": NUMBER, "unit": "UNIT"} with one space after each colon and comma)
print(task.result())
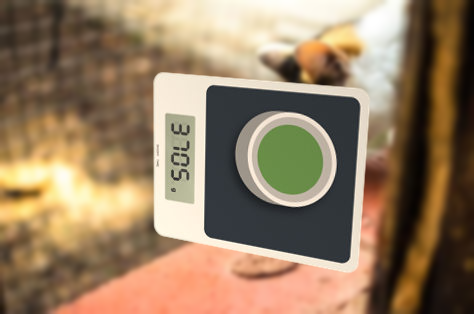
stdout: {"value": 3705, "unit": "g"}
